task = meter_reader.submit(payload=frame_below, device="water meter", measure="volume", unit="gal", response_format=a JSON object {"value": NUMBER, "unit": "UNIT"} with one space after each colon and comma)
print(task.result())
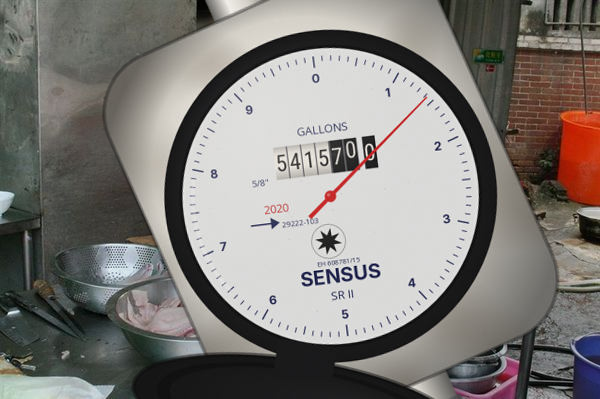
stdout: {"value": 5415701.4, "unit": "gal"}
